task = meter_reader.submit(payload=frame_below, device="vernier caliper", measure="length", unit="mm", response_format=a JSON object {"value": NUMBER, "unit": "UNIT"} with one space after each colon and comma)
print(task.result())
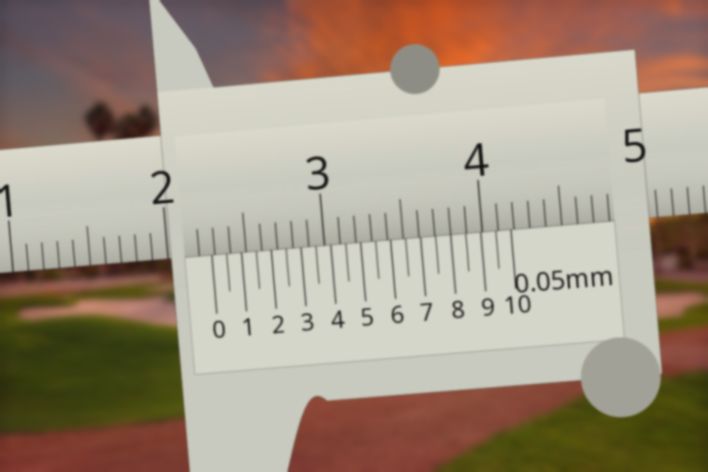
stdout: {"value": 22.8, "unit": "mm"}
